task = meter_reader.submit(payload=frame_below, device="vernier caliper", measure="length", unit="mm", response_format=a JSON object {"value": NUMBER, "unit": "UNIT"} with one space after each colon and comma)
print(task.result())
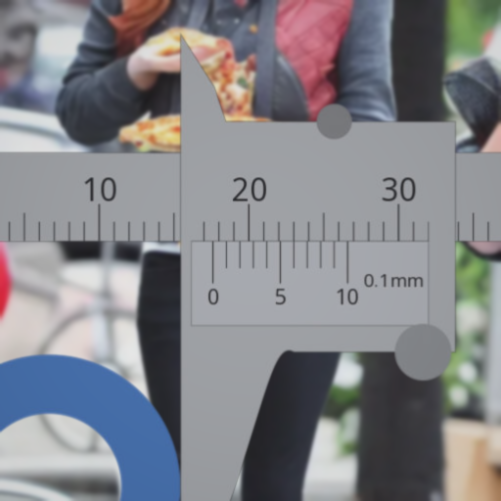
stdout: {"value": 17.6, "unit": "mm"}
